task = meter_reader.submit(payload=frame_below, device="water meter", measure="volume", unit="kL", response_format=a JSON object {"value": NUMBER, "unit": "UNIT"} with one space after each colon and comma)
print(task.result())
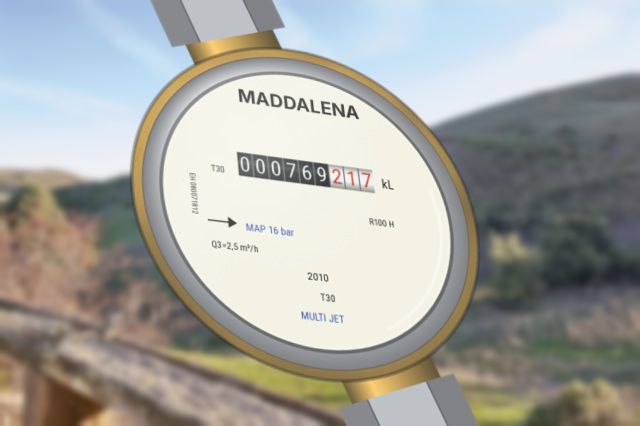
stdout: {"value": 769.217, "unit": "kL"}
